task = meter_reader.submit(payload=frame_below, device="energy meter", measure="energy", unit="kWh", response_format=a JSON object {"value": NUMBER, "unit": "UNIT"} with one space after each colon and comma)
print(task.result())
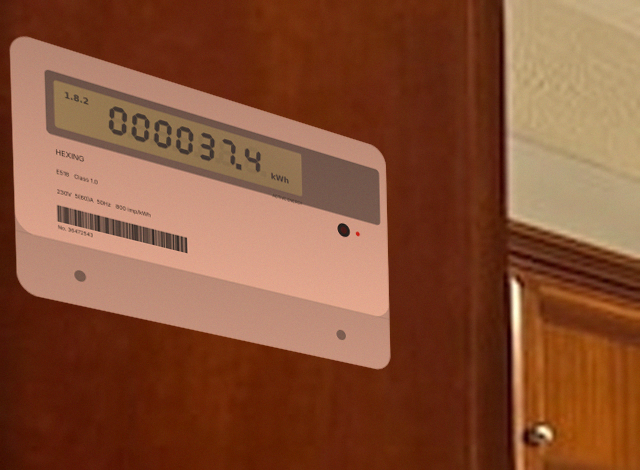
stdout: {"value": 37.4, "unit": "kWh"}
